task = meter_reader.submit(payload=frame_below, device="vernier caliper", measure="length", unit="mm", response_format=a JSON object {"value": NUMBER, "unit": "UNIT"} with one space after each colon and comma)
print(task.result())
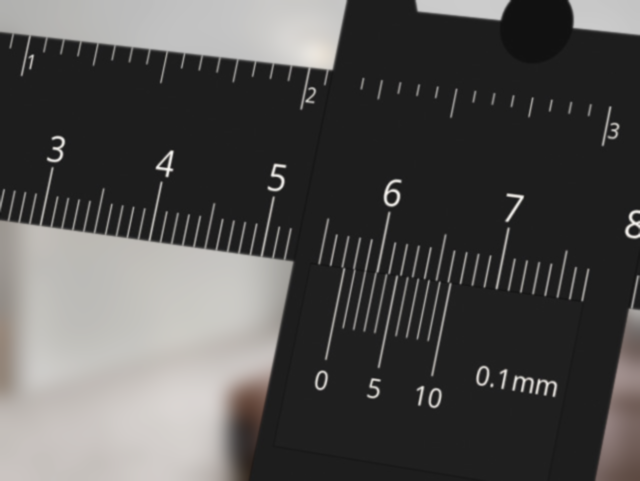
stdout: {"value": 57.2, "unit": "mm"}
